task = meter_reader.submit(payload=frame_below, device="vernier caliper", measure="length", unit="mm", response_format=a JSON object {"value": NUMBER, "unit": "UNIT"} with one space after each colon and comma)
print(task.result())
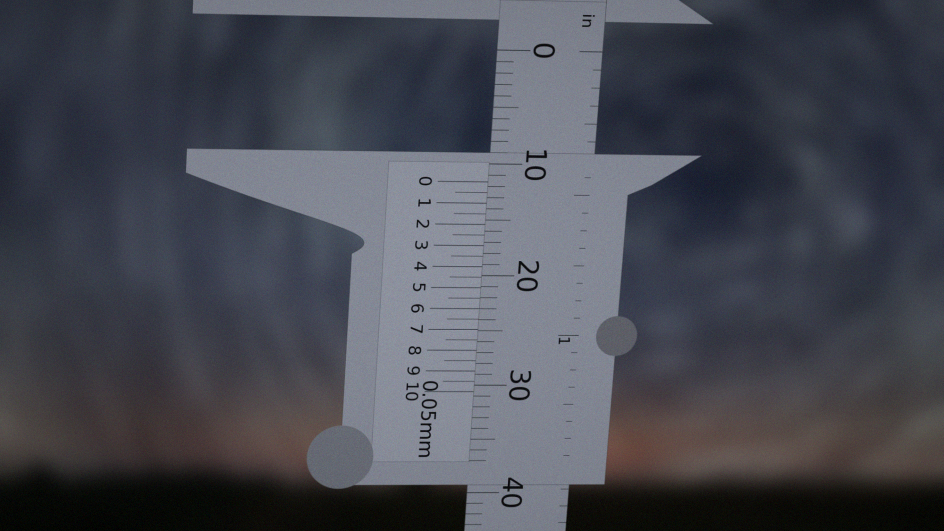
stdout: {"value": 11.6, "unit": "mm"}
